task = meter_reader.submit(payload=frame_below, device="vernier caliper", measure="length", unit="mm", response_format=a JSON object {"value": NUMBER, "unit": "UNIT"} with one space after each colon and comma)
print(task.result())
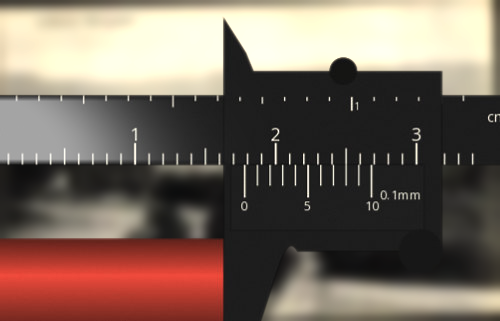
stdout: {"value": 17.8, "unit": "mm"}
